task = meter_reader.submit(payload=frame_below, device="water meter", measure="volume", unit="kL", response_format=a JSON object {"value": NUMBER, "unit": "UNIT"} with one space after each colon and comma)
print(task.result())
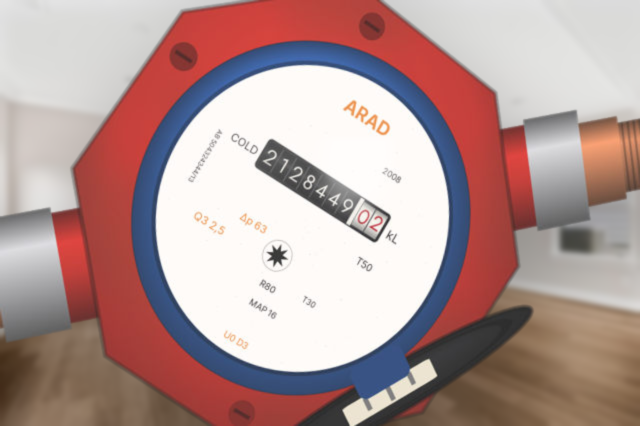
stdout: {"value": 2128449.02, "unit": "kL"}
